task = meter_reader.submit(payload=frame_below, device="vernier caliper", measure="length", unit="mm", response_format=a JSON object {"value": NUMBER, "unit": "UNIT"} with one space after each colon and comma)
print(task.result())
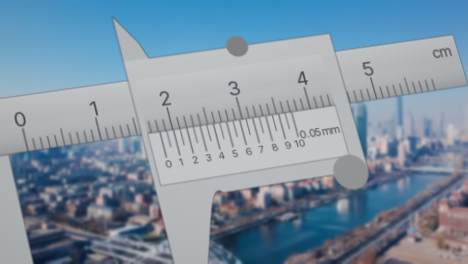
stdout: {"value": 18.2, "unit": "mm"}
